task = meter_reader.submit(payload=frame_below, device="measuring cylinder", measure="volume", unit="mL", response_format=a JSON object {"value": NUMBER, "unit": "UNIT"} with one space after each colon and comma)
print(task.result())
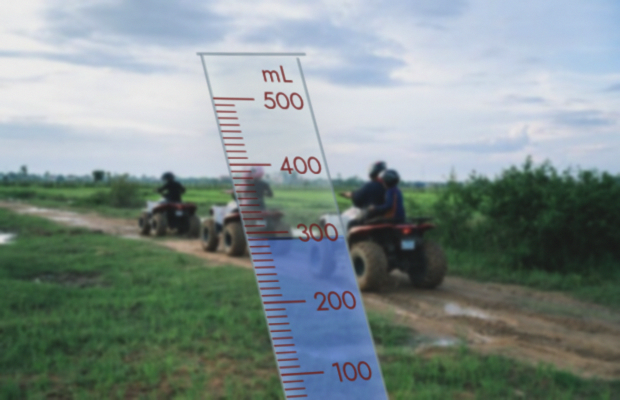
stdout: {"value": 290, "unit": "mL"}
